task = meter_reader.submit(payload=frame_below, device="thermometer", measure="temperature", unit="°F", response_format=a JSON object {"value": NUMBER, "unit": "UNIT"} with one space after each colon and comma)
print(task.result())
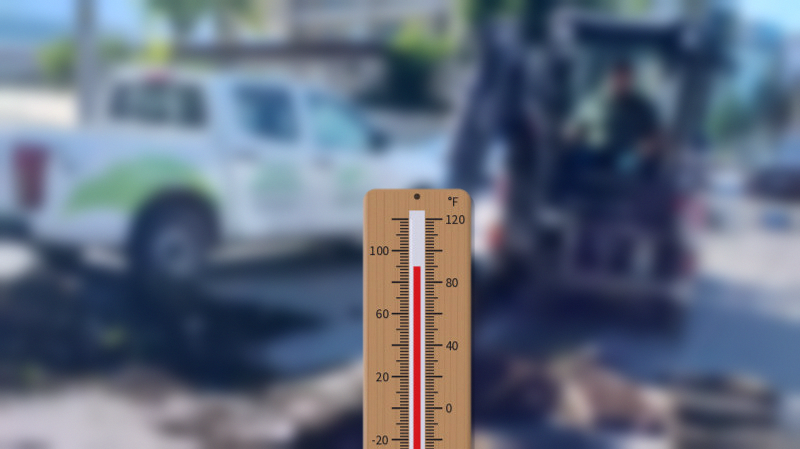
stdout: {"value": 90, "unit": "°F"}
